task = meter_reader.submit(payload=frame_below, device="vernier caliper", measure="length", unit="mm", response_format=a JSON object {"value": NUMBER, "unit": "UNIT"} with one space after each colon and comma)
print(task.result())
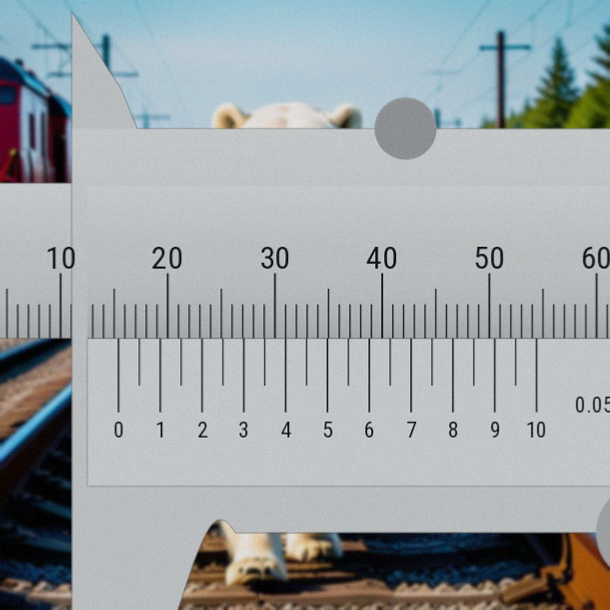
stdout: {"value": 15.4, "unit": "mm"}
